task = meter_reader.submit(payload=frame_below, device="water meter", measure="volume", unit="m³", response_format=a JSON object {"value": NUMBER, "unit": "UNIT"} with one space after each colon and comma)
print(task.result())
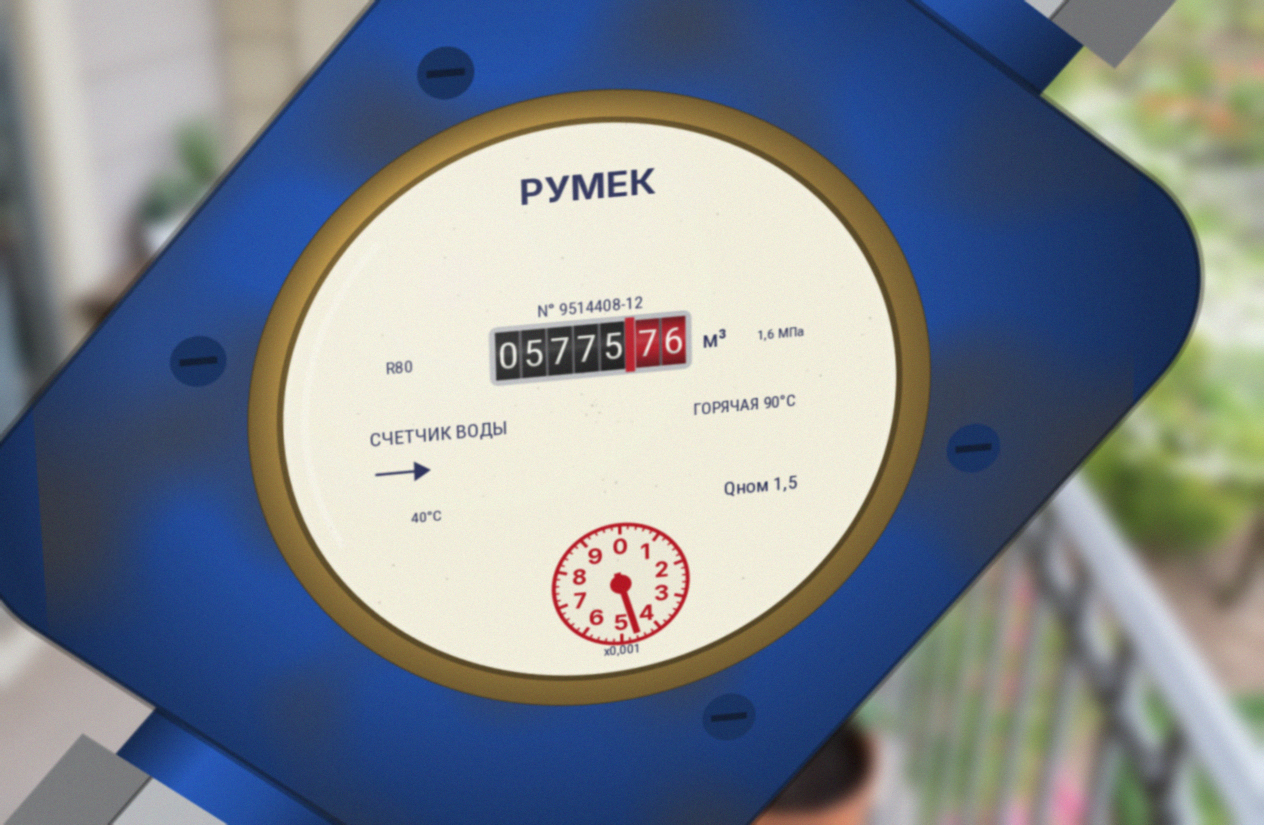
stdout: {"value": 5775.764, "unit": "m³"}
